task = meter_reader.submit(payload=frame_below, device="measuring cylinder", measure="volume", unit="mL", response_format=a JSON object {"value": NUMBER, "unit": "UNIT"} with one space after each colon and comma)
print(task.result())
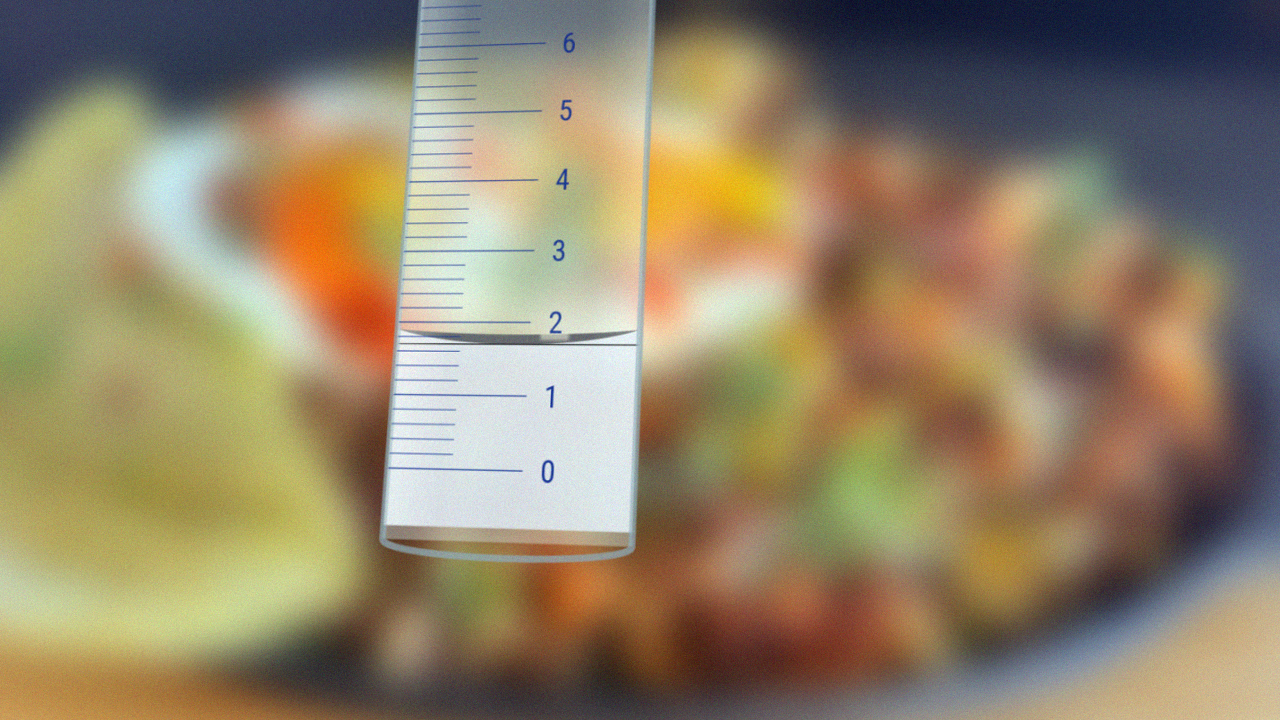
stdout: {"value": 1.7, "unit": "mL"}
